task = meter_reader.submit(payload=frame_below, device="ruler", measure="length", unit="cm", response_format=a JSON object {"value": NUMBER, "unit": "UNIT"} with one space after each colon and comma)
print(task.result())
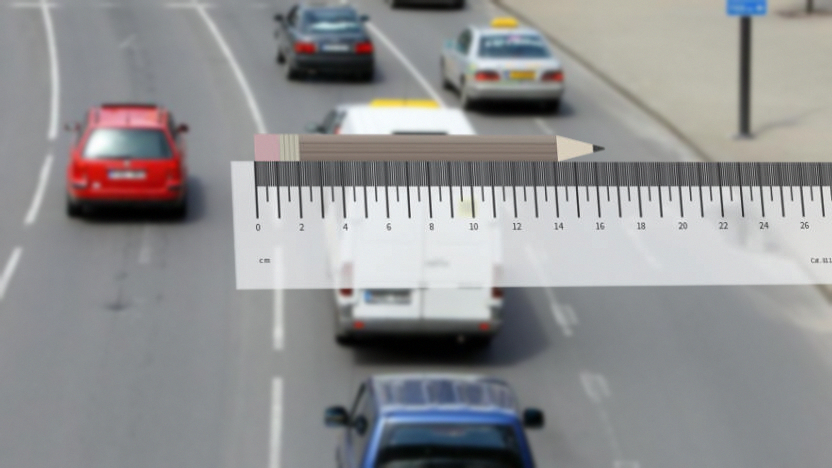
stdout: {"value": 16.5, "unit": "cm"}
